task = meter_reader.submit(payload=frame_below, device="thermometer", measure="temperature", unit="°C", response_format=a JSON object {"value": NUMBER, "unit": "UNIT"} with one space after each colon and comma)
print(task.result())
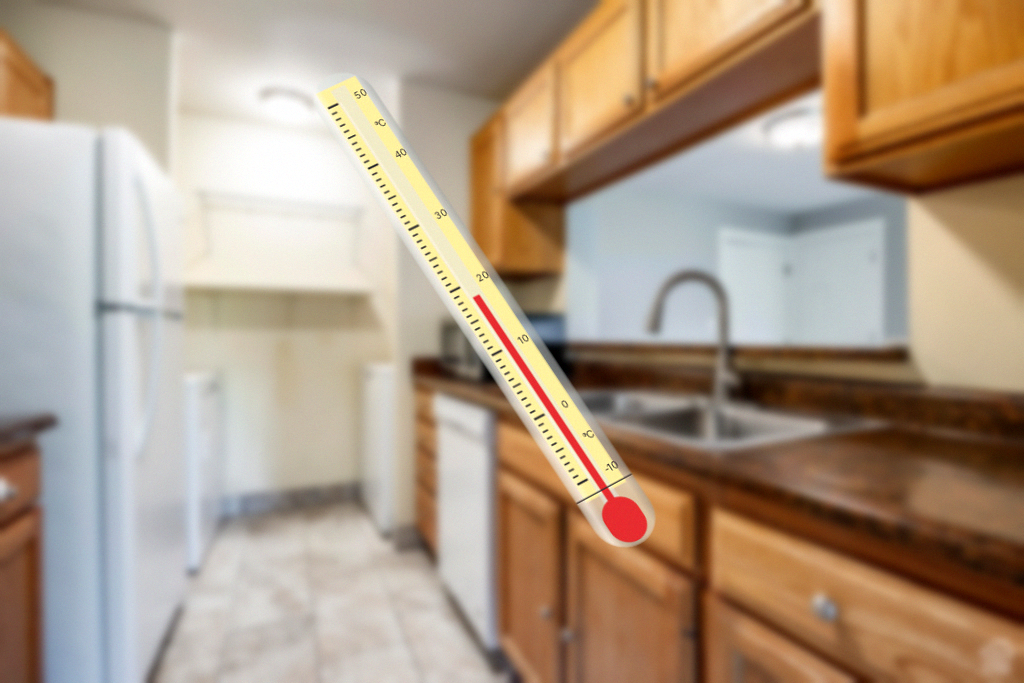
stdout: {"value": 18, "unit": "°C"}
